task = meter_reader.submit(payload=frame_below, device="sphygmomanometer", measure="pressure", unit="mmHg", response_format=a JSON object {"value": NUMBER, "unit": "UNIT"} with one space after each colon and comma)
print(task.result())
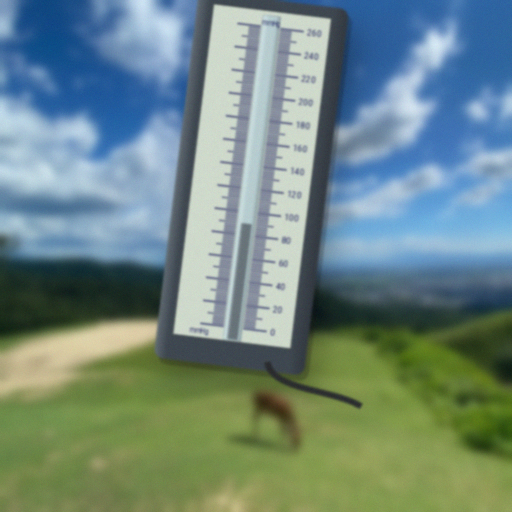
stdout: {"value": 90, "unit": "mmHg"}
